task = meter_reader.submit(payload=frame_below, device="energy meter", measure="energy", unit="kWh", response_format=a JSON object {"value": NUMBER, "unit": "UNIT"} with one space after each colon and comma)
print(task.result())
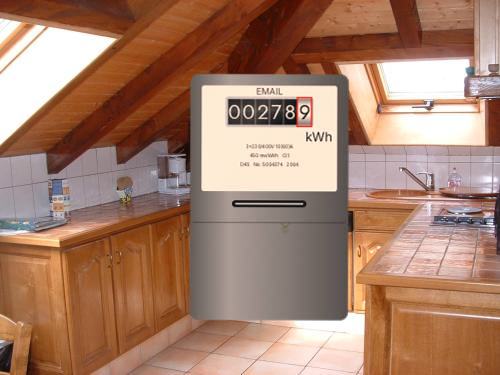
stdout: {"value": 278.9, "unit": "kWh"}
